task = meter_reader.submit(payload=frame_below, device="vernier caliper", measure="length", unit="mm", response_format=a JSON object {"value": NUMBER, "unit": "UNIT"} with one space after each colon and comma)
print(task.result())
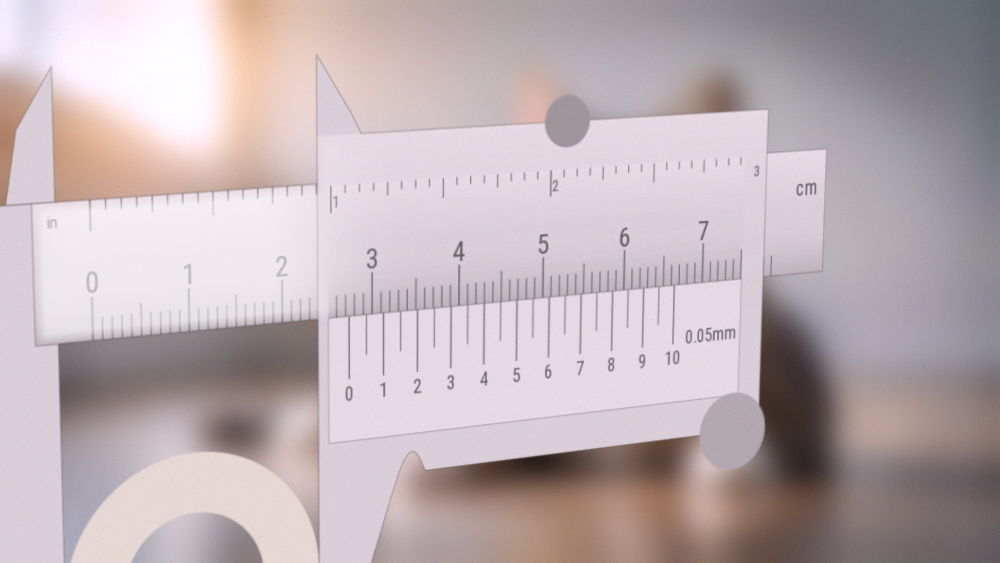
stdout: {"value": 27.4, "unit": "mm"}
